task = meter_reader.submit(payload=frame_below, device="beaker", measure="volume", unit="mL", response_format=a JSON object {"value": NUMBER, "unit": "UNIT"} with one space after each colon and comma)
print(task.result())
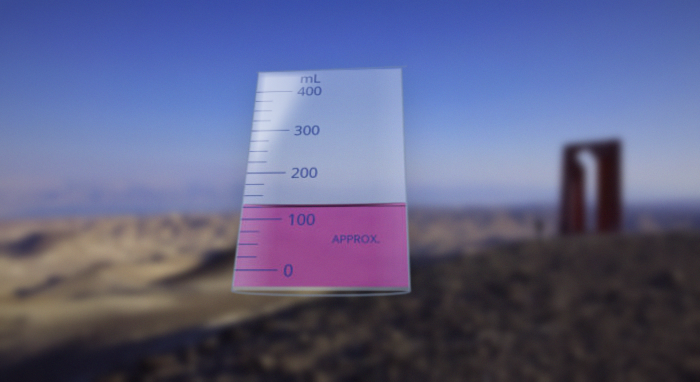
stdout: {"value": 125, "unit": "mL"}
